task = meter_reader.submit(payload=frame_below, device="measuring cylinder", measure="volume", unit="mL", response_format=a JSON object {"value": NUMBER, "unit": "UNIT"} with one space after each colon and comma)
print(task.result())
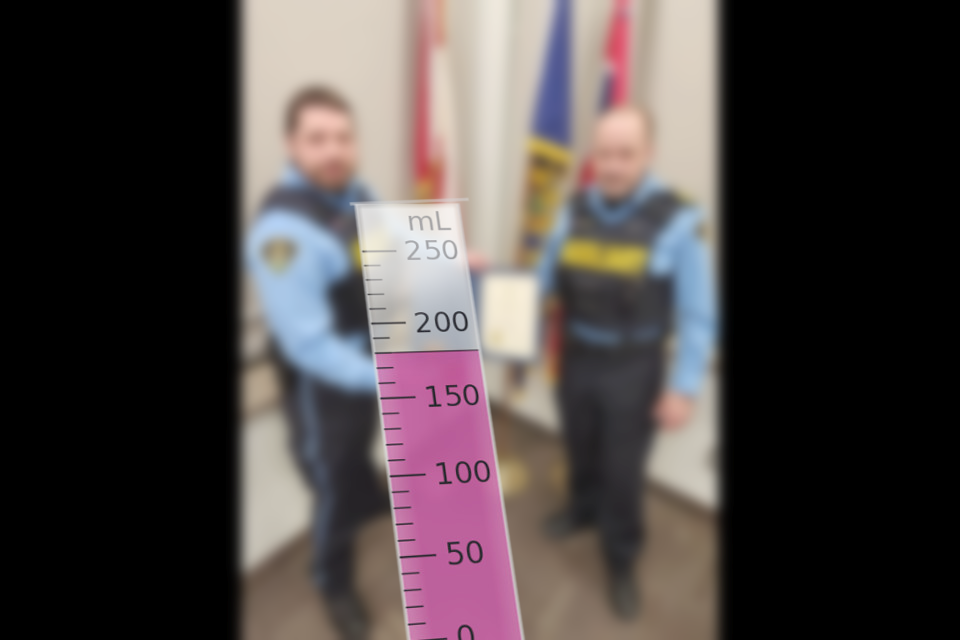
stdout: {"value": 180, "unit": "mL"}
